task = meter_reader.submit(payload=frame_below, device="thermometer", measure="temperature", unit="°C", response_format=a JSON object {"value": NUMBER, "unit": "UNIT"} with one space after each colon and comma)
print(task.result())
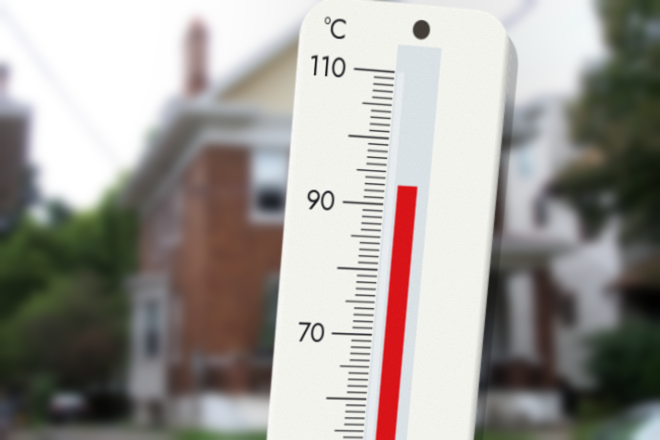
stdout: {"value": 93, "unit": "°C"}
